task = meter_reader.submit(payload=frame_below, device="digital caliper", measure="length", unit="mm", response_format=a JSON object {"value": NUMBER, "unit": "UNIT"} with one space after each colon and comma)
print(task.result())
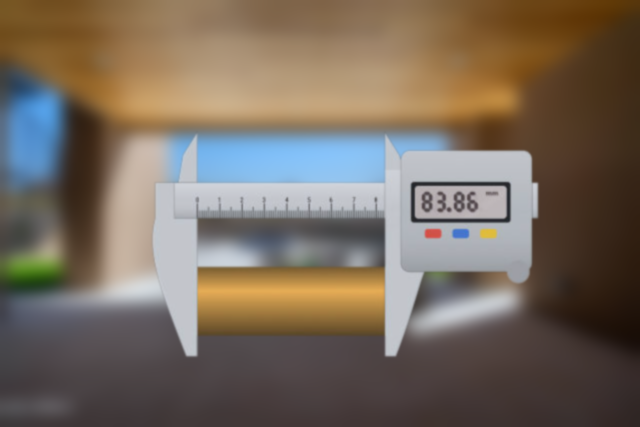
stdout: {"value": 83.86, "unit": "mm"}
